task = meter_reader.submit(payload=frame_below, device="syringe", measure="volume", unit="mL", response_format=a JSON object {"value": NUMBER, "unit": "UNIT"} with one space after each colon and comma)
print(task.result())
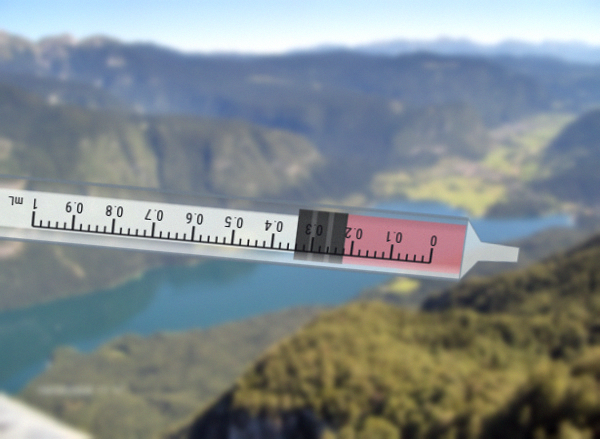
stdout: {"value": 0.22, "unit": "mL"}
